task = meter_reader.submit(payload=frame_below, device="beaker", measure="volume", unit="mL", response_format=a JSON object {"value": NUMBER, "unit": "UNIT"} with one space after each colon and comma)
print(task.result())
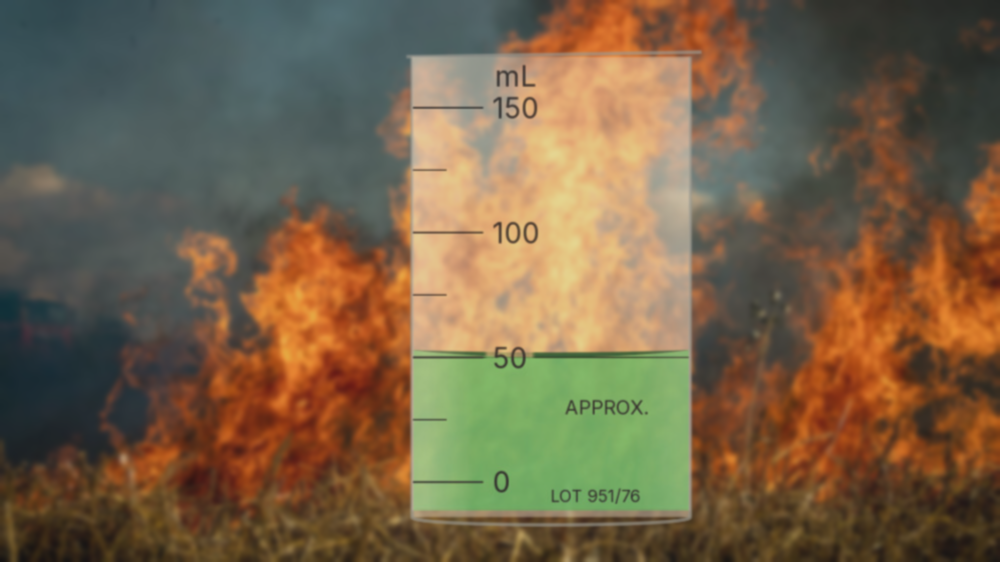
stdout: {"value": 50, "unit": "mL"}
